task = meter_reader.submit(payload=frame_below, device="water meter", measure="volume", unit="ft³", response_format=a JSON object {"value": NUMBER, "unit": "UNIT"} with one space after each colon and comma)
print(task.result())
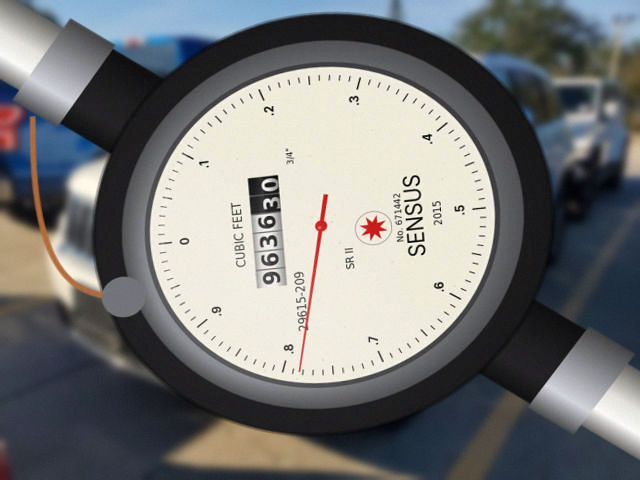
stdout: {"value": 963629.78, "unit": "ft³"}
